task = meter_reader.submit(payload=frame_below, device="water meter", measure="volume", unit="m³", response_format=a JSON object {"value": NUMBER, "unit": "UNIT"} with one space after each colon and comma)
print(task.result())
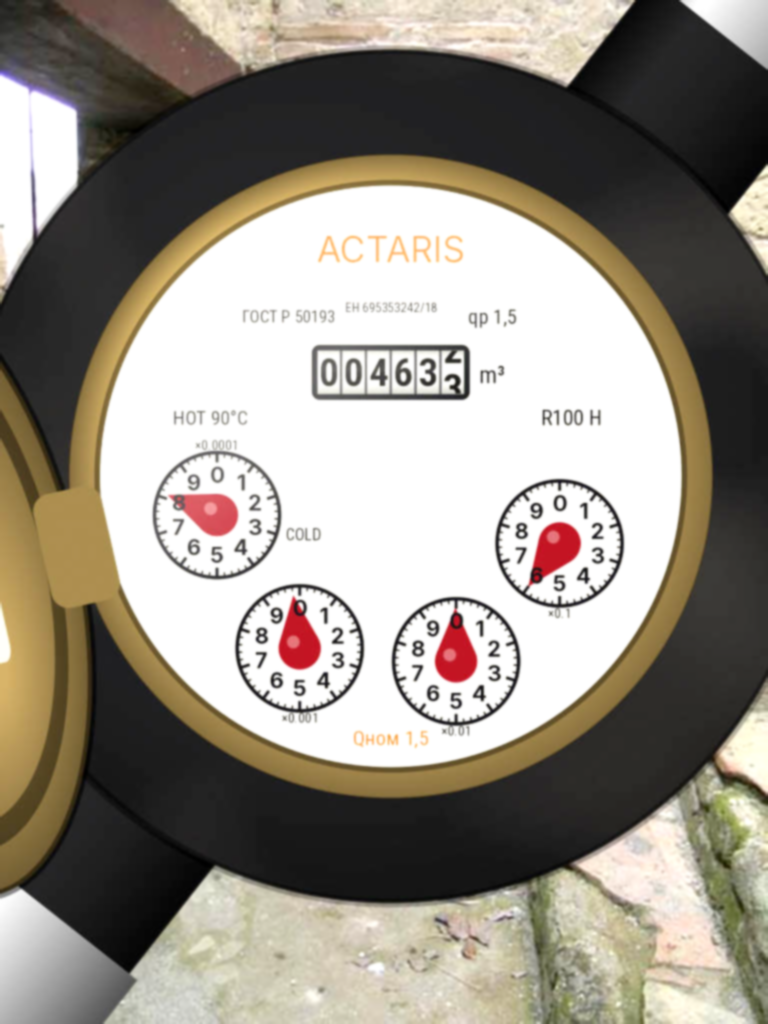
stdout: {"value": 4632.5998, "unit": "m³"}
